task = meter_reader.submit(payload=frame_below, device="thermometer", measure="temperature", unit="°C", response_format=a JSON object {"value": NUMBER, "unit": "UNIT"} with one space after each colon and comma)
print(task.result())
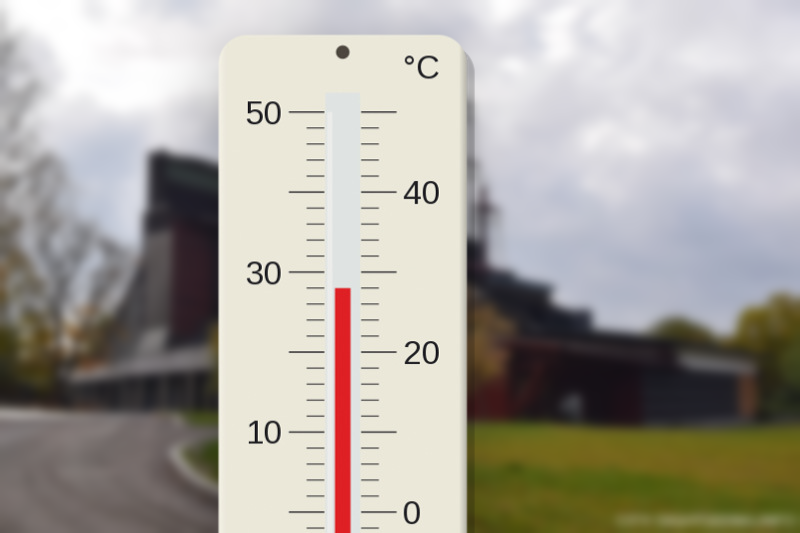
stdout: {"value": 28, "unit": "°C"}
